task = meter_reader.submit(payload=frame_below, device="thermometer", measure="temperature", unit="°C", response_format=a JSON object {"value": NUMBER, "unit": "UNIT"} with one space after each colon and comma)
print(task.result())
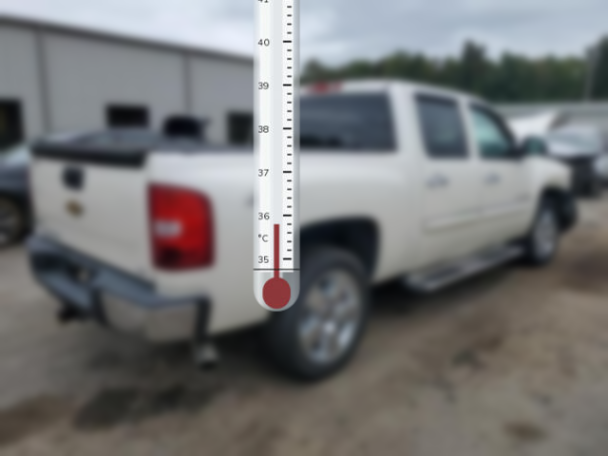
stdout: {"value": 35.8, "unit": "°C"}
